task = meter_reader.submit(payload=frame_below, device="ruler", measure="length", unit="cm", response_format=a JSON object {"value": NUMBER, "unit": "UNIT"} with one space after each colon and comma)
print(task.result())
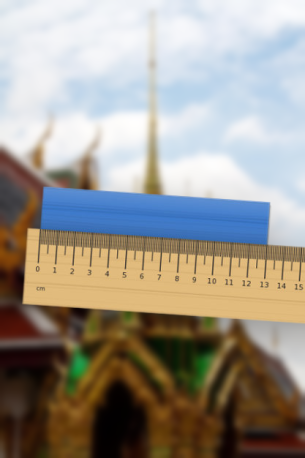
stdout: {"value": 13, "unit": "cm"}
